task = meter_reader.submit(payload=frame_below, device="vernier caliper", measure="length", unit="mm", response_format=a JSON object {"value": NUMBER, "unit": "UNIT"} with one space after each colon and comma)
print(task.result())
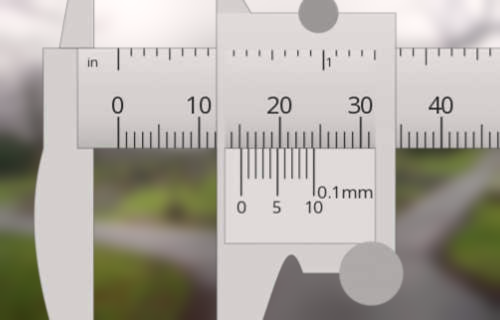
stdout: {"value": 15.2, "unit": "mm"}
